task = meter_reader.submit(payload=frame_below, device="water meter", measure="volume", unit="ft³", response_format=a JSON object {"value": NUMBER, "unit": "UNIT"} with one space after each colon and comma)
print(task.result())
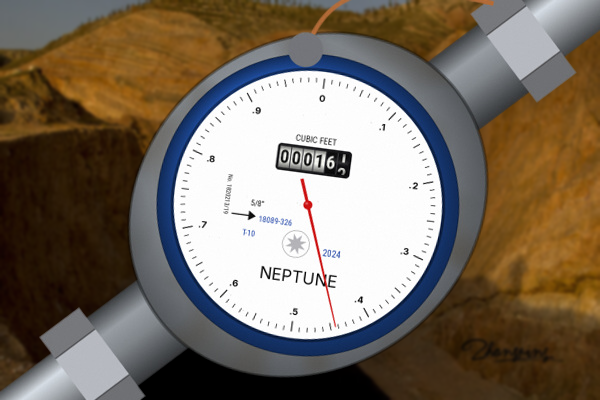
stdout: {"value": 161.44, "unit": "ft³"}
